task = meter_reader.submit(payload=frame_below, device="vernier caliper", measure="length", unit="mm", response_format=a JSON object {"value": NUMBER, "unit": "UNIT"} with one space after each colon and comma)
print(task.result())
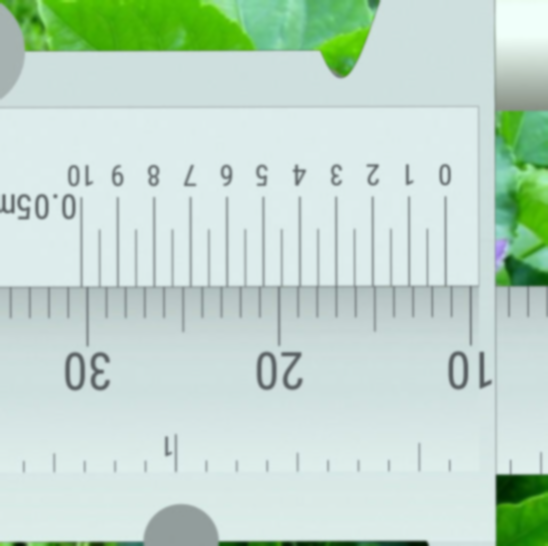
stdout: {"value": 11.3, "unit": "mm"}
